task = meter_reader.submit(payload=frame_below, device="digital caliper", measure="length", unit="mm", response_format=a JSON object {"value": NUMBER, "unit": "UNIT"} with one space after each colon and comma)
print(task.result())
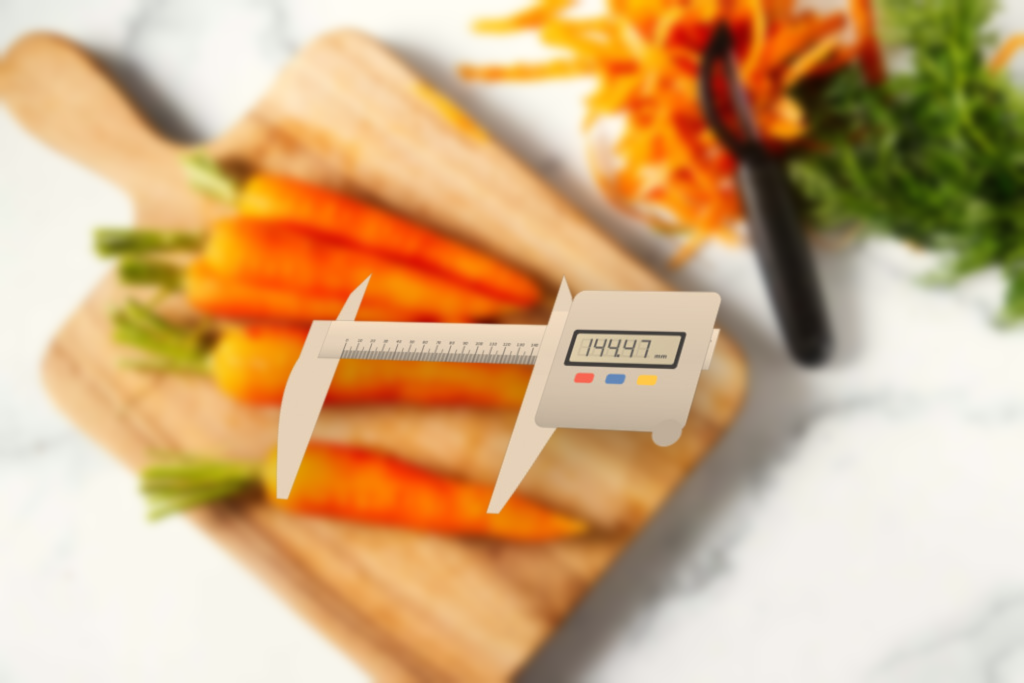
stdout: {"value": 144.47, "unit": "mm"}
